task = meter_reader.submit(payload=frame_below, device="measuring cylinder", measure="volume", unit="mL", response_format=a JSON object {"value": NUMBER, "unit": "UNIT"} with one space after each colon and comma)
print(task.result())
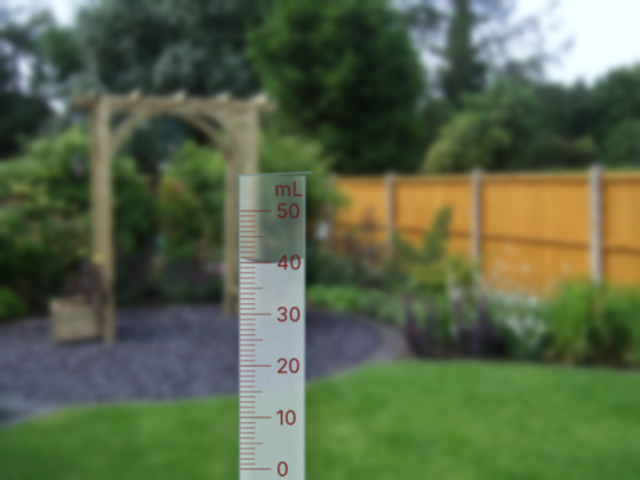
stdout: {"value": 40, "unit": "mL"}
